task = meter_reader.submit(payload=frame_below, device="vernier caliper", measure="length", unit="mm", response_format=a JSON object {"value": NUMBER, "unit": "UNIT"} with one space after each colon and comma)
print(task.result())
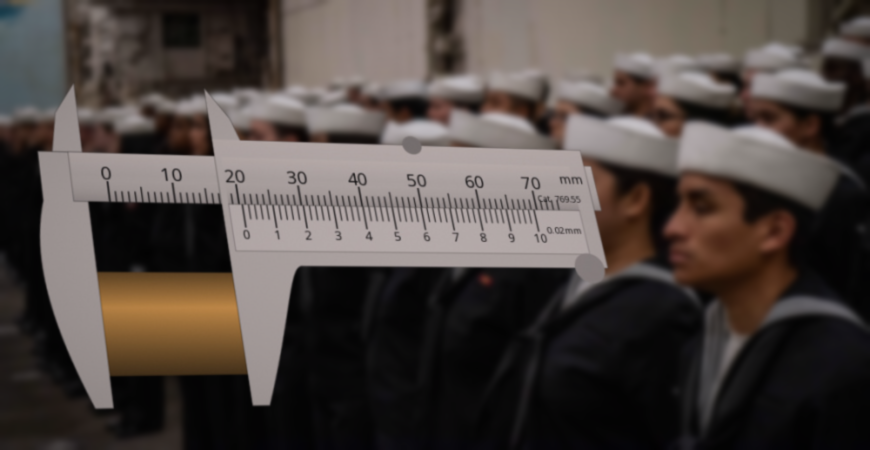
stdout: {"value": 20.5, "unit": "mm"}
